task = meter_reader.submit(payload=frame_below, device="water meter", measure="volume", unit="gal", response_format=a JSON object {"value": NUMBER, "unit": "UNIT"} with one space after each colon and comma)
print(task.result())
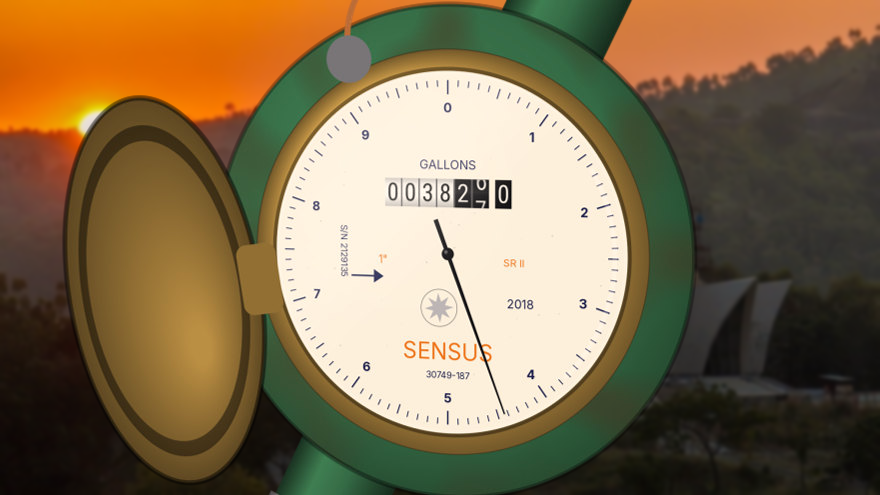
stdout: {"value": 38264.4, "unit": "gal"}
